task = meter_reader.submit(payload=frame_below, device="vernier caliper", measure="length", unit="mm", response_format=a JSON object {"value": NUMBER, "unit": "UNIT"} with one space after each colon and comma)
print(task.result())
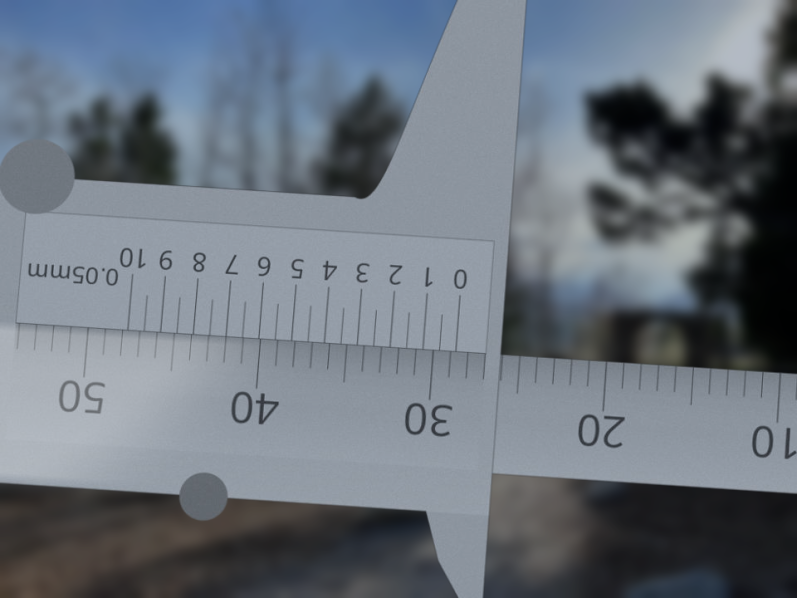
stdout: {"value": 28.7, "unit": "mm"}
